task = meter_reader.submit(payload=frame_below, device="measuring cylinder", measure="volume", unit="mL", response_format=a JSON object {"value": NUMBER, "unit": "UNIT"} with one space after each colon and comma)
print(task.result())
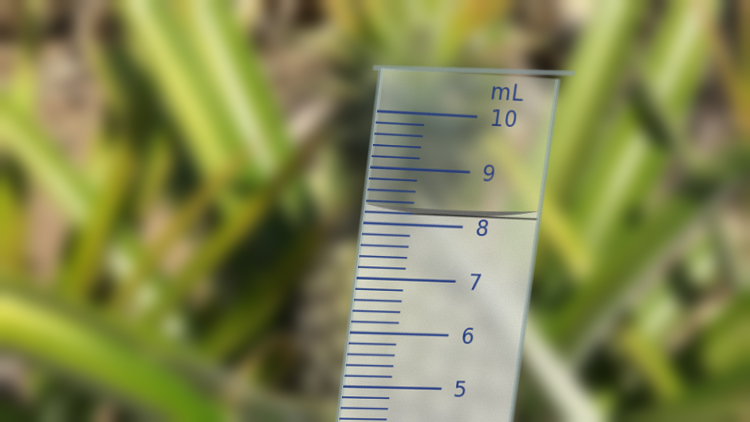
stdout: {"value": 8.2, "unit": "mL"}
